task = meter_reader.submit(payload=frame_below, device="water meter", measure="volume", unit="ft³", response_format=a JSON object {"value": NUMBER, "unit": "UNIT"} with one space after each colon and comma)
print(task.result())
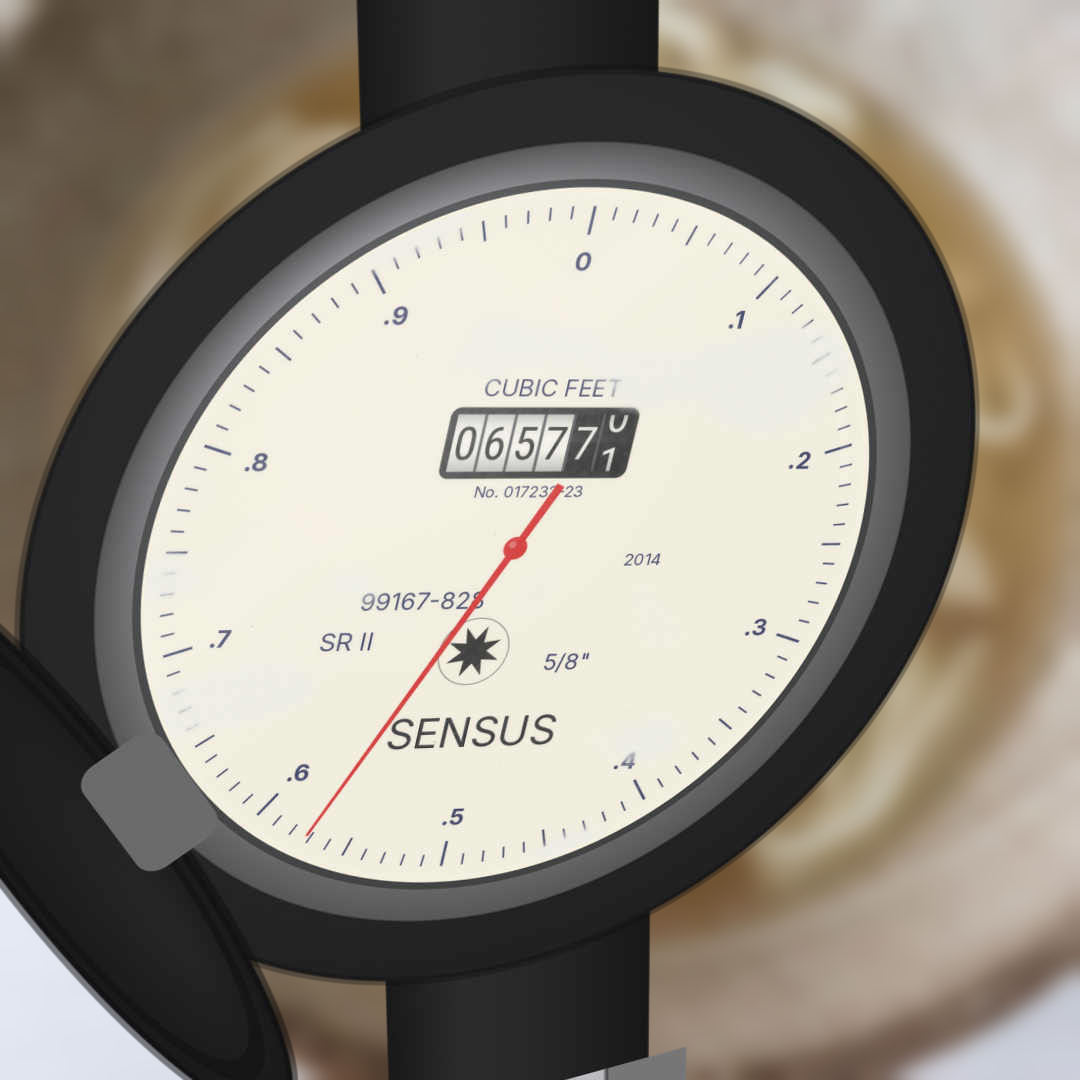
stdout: {"value": 65770.57, "unit": "ft³"}
